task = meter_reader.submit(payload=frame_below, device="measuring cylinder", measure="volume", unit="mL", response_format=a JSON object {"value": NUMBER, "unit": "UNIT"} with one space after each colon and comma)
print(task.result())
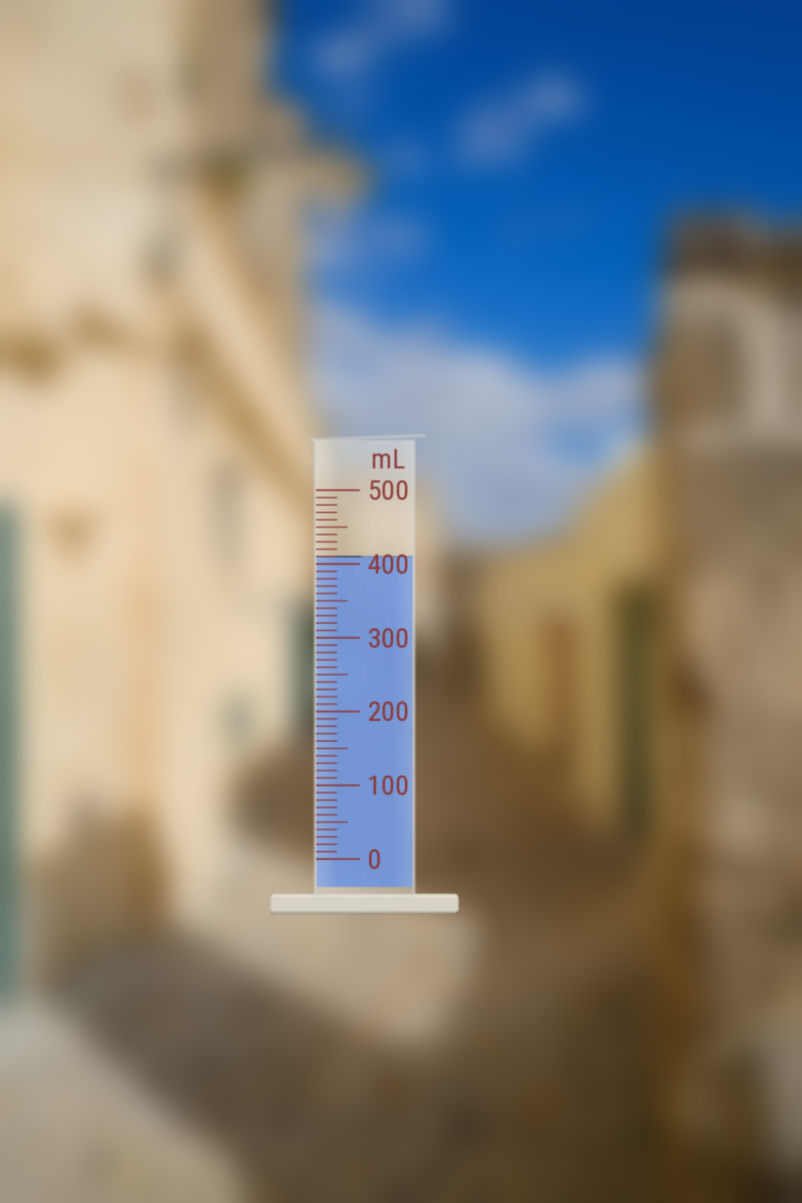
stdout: {"value": 410, "unit": "mL"}
